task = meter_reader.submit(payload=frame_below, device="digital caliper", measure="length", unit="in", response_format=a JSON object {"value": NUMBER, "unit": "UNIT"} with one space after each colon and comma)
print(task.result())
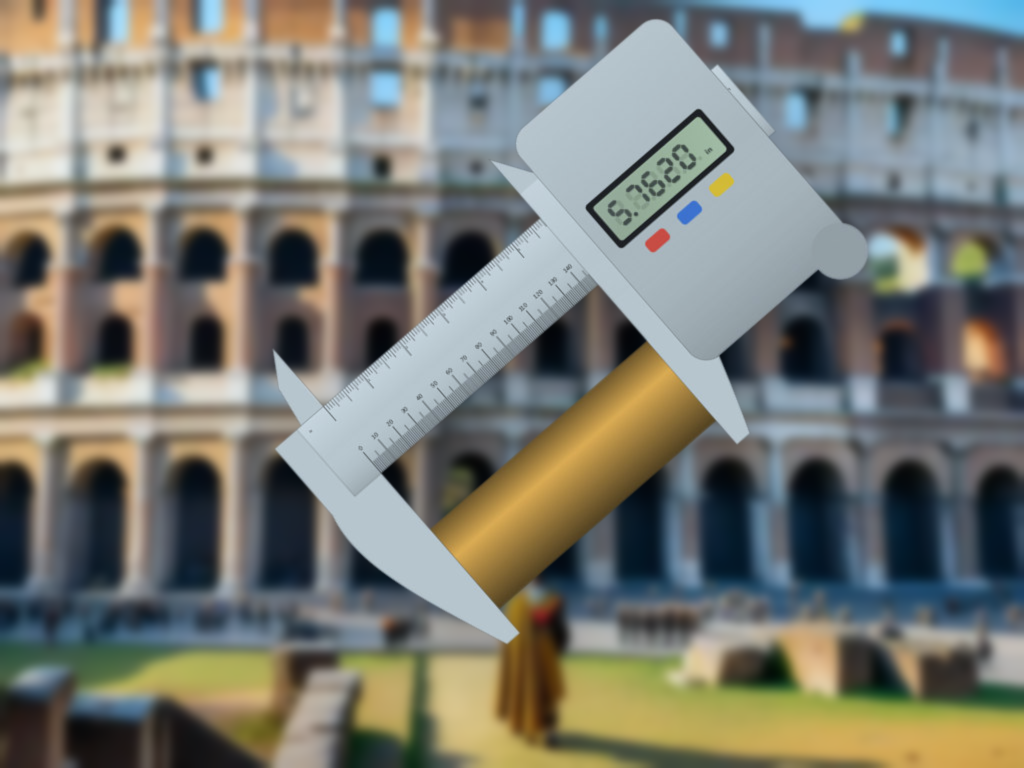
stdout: {"value": 5.7620, "unit": "in"}
